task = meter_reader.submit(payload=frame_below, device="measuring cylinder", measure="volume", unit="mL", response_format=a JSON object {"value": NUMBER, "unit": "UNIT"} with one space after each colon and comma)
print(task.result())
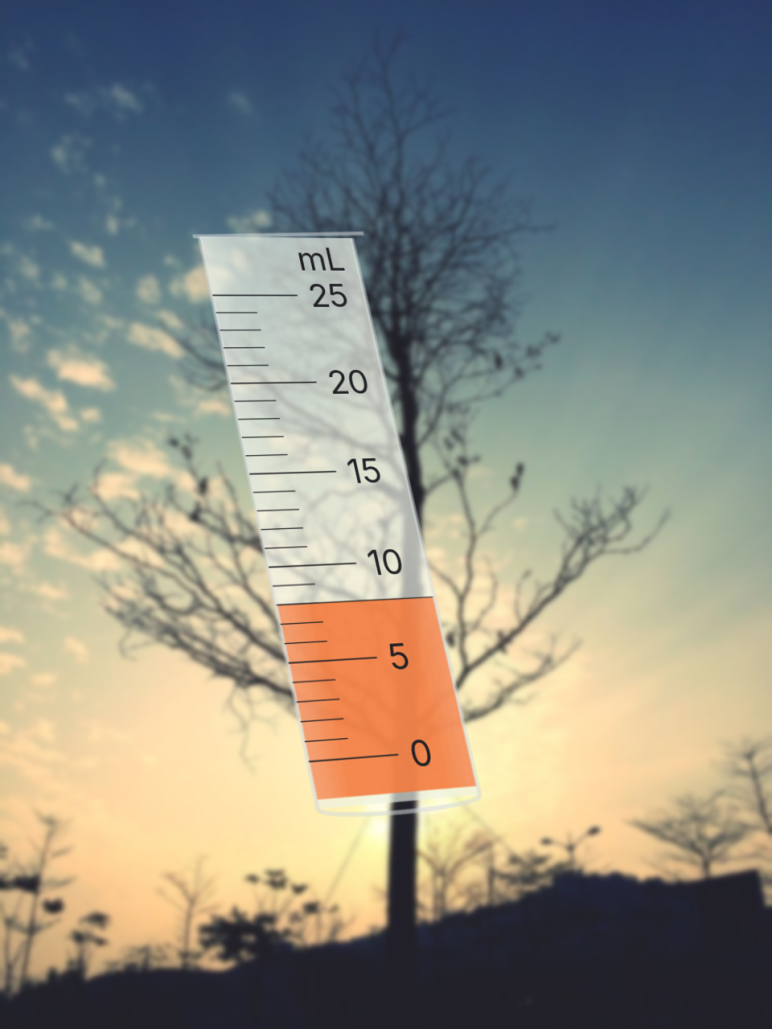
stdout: {"value": 8, "unit": "mL"}
